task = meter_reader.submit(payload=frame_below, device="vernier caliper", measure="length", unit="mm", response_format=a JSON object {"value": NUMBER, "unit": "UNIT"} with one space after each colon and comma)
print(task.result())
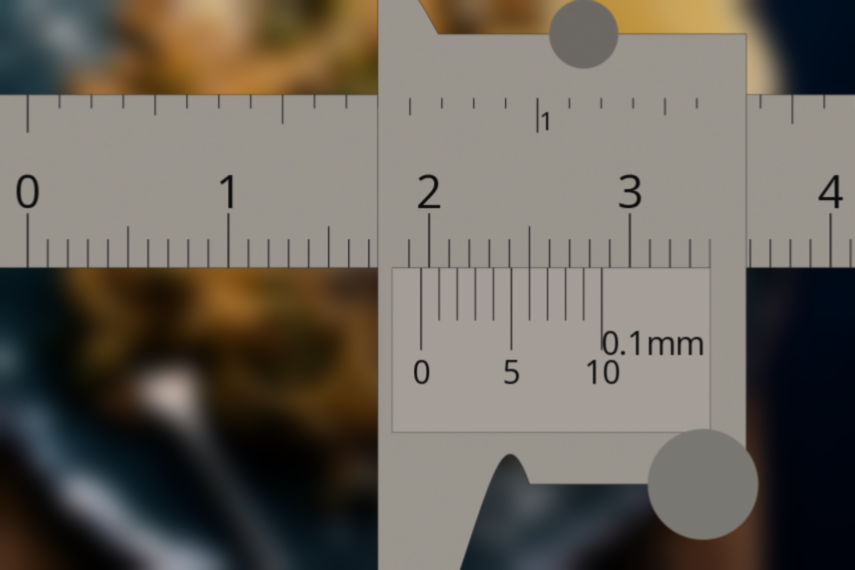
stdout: {"value": 19.6, "unit": "mm"}
